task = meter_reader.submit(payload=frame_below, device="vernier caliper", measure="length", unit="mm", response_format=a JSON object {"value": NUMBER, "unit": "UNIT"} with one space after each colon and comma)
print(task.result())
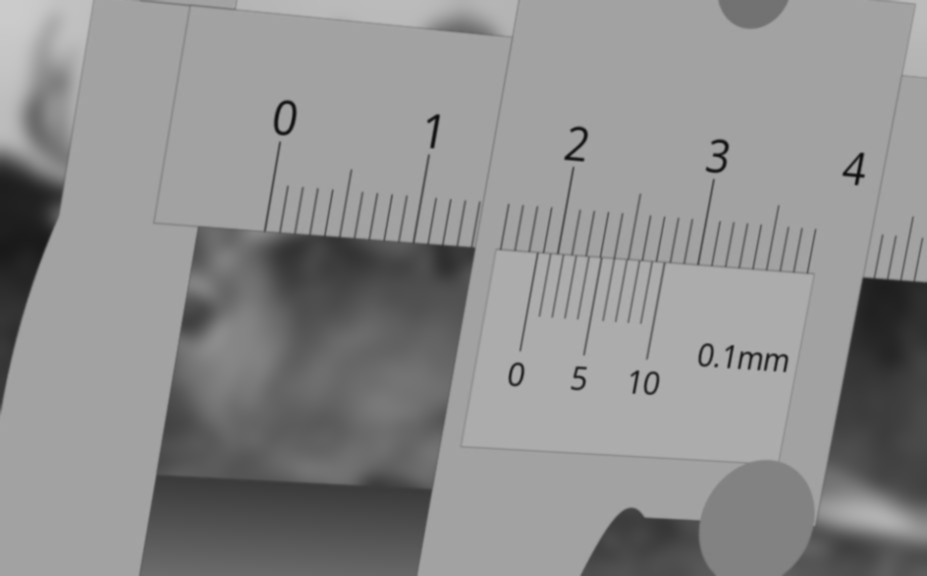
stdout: {"value": 18.6, "unit": "mm"}
